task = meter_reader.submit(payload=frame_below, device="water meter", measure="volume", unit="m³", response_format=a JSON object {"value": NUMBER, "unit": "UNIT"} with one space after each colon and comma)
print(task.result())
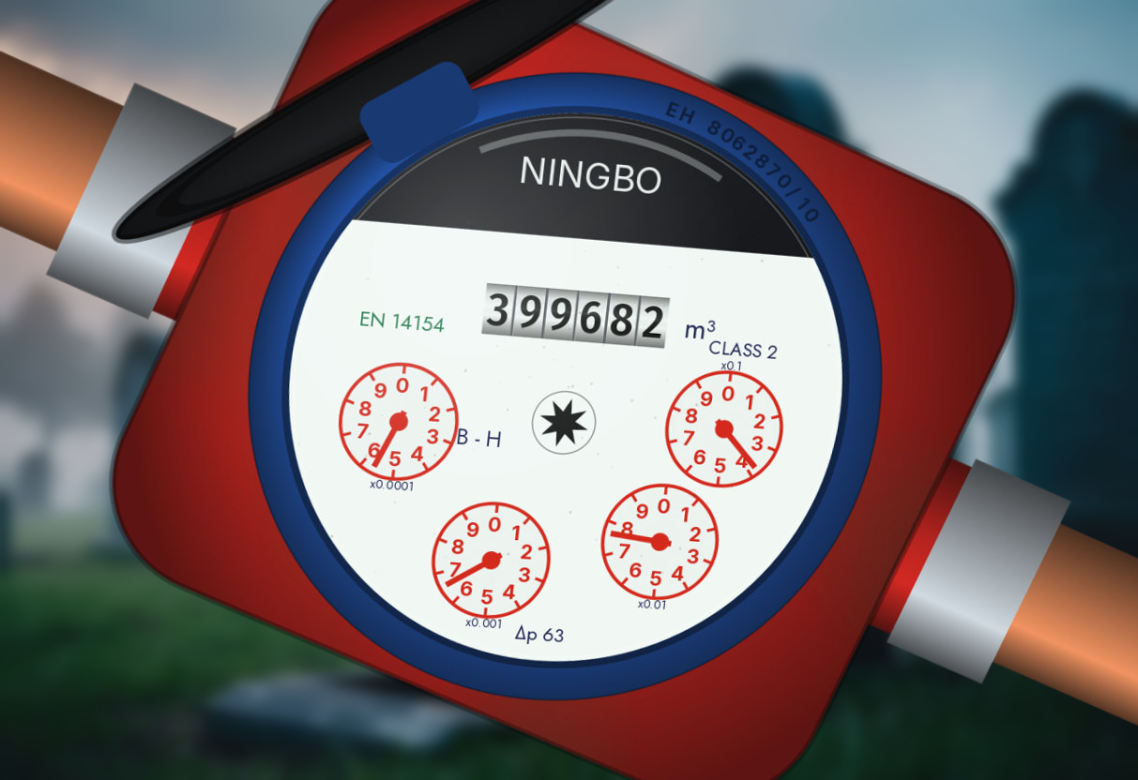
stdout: {"value": 399682.3765, "unit": "m³"}
